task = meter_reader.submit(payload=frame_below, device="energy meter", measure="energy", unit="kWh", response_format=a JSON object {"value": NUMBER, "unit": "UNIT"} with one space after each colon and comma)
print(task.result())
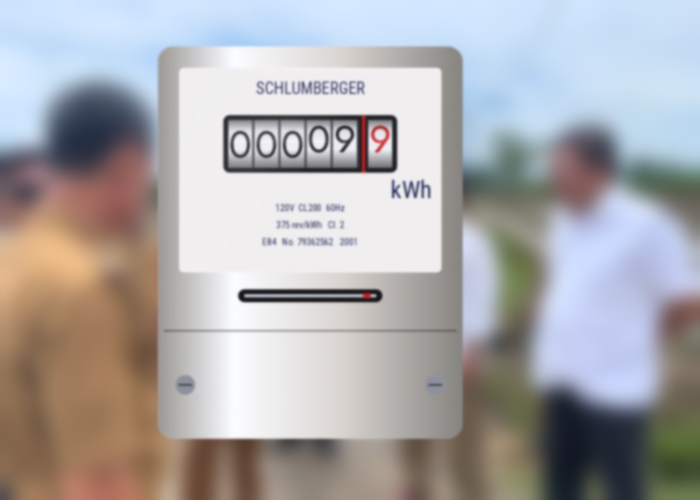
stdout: {"value": 9.9, "unit": "kWh"}
